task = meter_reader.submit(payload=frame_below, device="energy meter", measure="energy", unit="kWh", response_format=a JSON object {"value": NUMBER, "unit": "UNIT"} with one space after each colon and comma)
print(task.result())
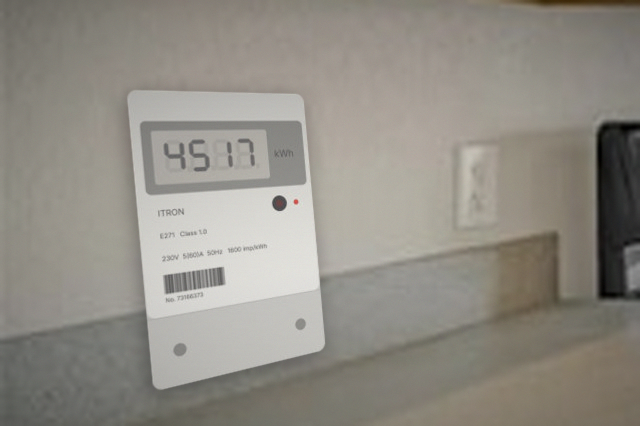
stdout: {"value": 4517, "unit": "kWh"}
